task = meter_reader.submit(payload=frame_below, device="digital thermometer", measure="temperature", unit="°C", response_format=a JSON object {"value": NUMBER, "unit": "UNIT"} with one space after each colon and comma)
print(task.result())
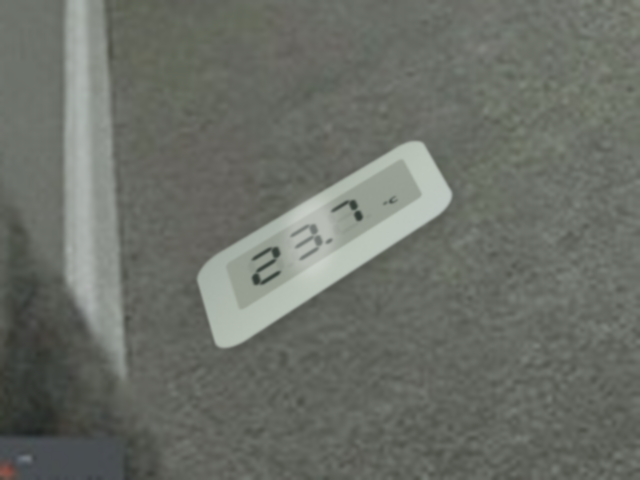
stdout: {"value": 23.7, "unit": "°C"}
